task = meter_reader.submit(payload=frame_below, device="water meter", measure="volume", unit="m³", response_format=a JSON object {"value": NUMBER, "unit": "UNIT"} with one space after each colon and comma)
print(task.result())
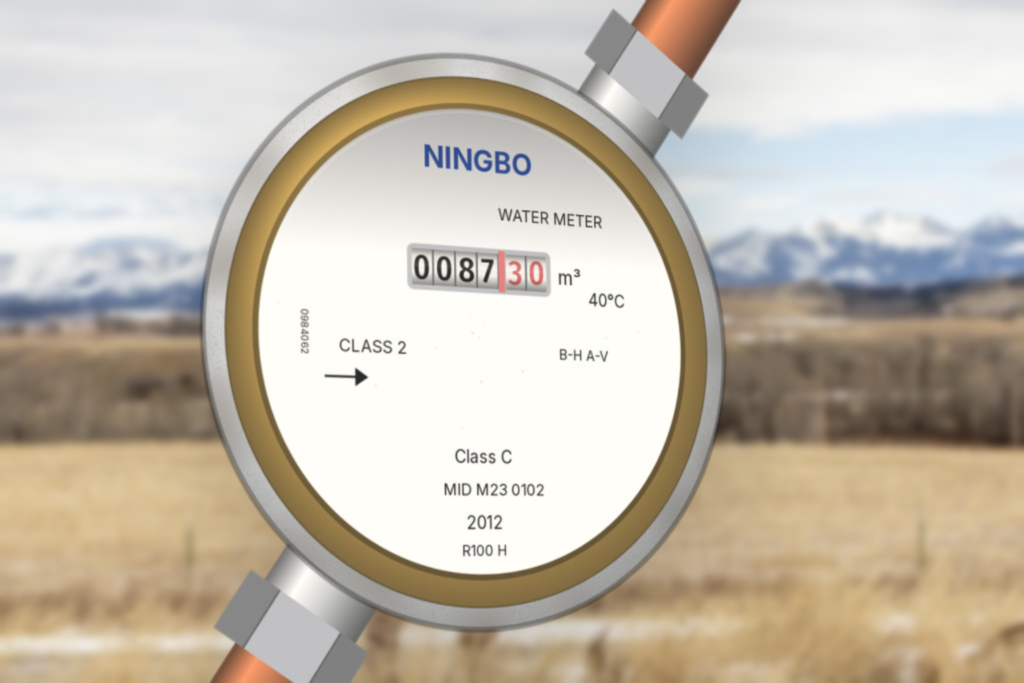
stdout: {"value": 87.30, "unit": "m³"}
